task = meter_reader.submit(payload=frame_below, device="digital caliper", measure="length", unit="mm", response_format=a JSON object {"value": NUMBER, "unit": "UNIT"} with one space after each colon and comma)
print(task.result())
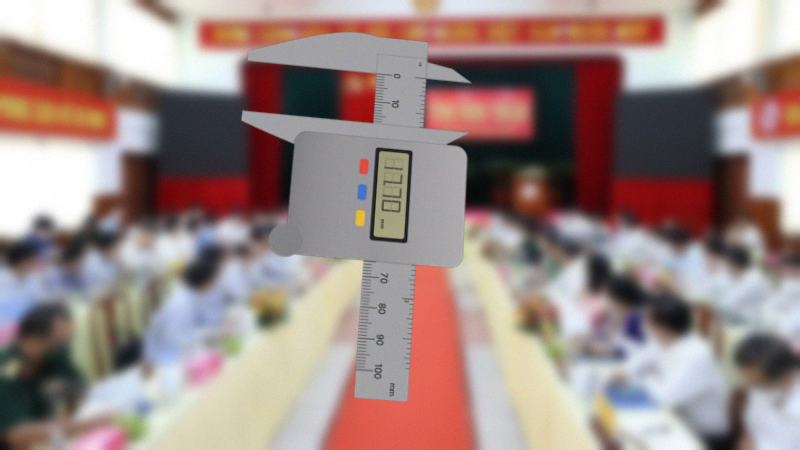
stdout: {"value": 17.70, "unit": "mm"}
